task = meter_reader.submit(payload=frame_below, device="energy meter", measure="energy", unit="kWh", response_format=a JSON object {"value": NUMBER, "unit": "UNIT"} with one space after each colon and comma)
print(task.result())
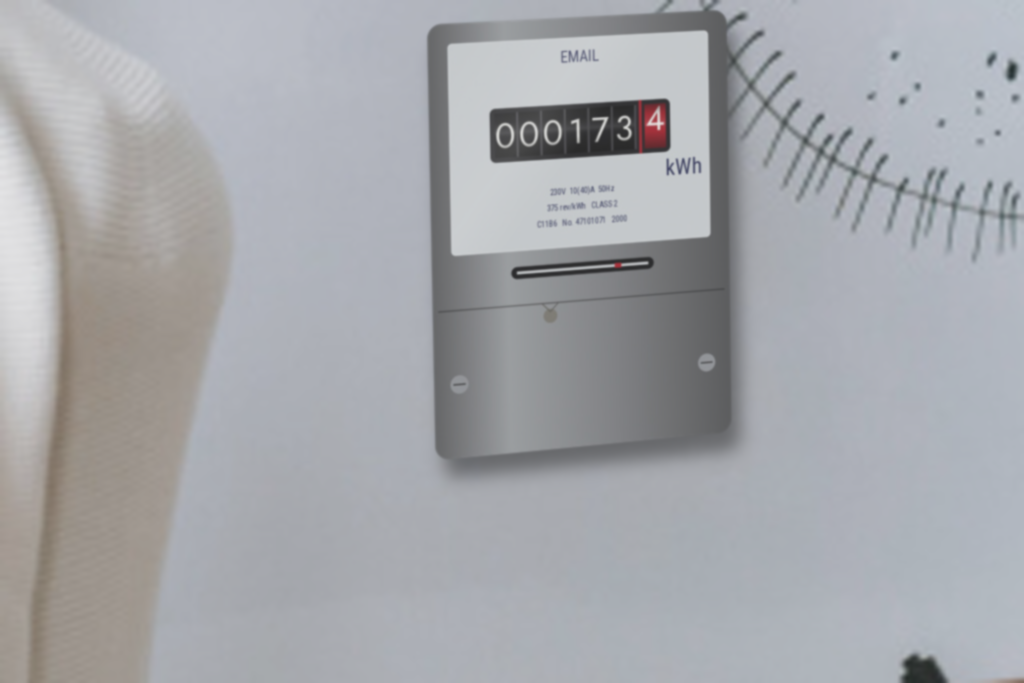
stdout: {"value": 173.4, "unit": "kWh"}
